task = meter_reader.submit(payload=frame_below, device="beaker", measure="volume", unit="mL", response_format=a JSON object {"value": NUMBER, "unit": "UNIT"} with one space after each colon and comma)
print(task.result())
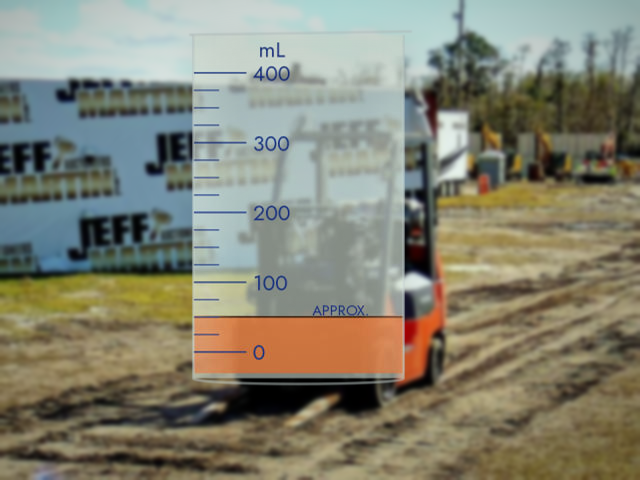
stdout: {"value": 50, "unit": "mL"}
